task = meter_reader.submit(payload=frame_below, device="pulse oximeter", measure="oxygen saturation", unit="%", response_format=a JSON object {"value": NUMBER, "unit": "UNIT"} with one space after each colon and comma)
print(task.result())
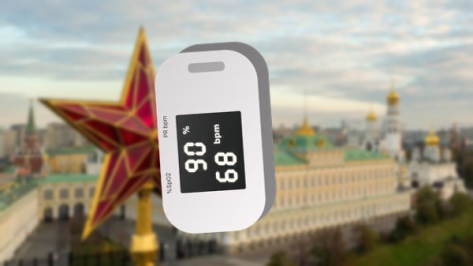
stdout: {"value": 90, "unit": "%"}
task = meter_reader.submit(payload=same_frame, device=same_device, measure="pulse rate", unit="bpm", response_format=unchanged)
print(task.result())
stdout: {"value": 68, "unit": "bpm"}
